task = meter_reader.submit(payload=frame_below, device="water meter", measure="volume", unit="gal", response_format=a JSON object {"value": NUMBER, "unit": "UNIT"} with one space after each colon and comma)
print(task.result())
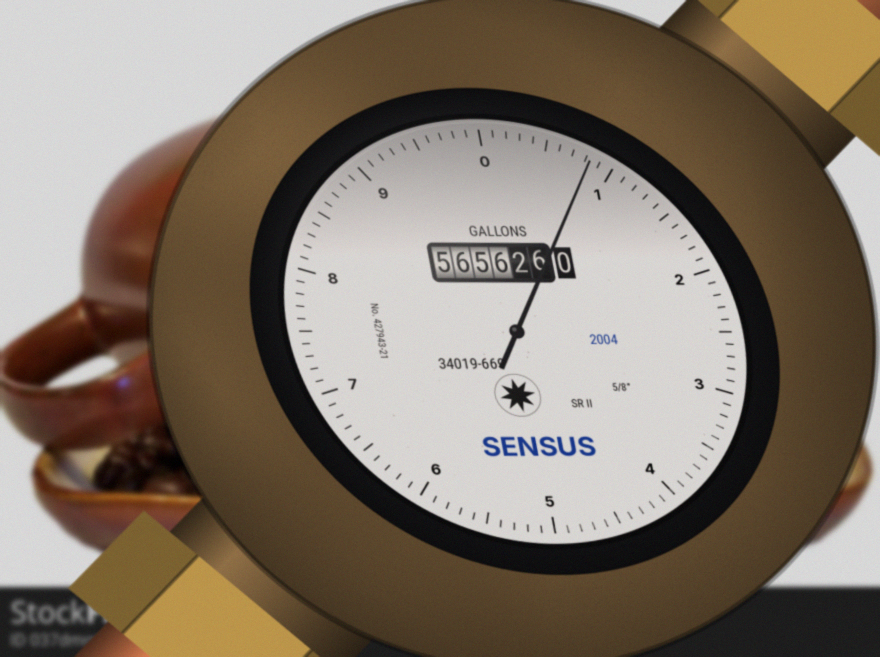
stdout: {"value": 5656260.8, "unit": "gal"}
